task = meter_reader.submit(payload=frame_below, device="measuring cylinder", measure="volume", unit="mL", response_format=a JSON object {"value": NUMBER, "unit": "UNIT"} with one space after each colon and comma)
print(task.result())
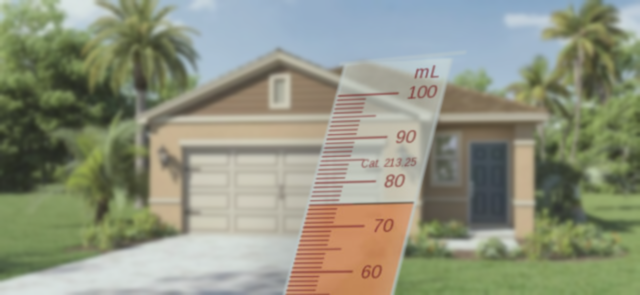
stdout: {"value": 75, "unit": "mL"}
